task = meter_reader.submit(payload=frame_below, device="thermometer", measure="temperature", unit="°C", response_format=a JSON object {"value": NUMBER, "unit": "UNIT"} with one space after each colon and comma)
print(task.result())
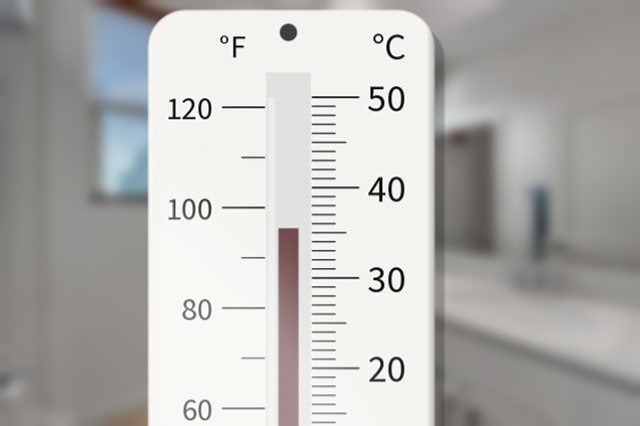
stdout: {"value": 35.5, "unit": "°C"}
